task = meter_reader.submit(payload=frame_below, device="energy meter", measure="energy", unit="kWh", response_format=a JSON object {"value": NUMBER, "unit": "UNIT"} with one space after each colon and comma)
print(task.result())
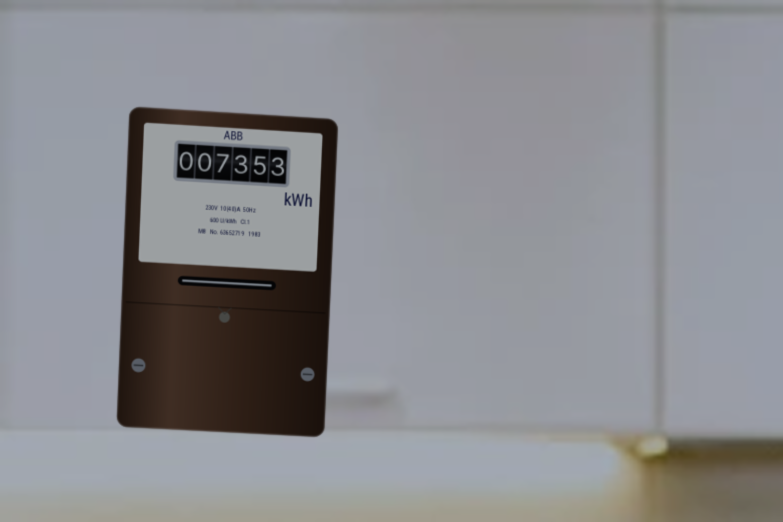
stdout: {"value": 7353, "unit": "kWh"}
